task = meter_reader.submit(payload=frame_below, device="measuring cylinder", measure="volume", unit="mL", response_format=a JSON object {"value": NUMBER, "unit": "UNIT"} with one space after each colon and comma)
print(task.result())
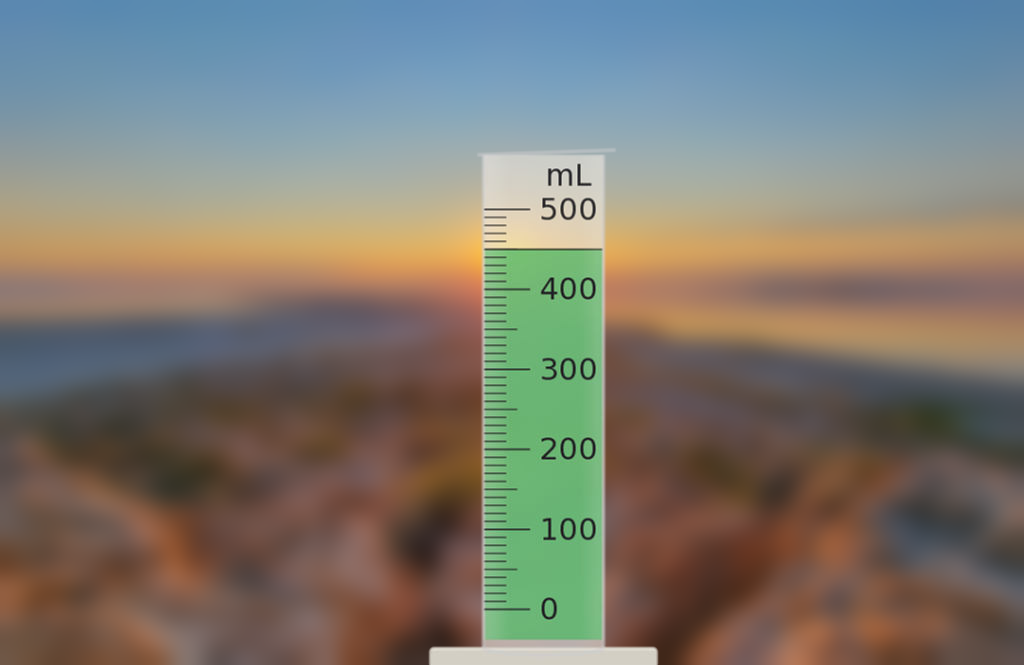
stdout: {"value": 450, "unit": "mL"}
